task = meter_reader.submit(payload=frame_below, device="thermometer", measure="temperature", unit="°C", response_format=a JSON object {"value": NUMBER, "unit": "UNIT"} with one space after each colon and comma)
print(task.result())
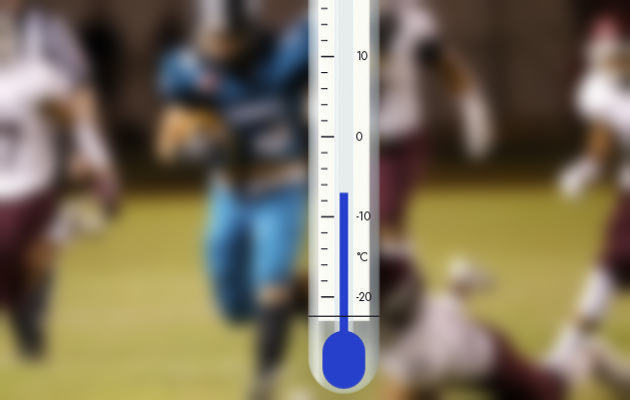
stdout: {"value": -7, "unit": "°C"}
